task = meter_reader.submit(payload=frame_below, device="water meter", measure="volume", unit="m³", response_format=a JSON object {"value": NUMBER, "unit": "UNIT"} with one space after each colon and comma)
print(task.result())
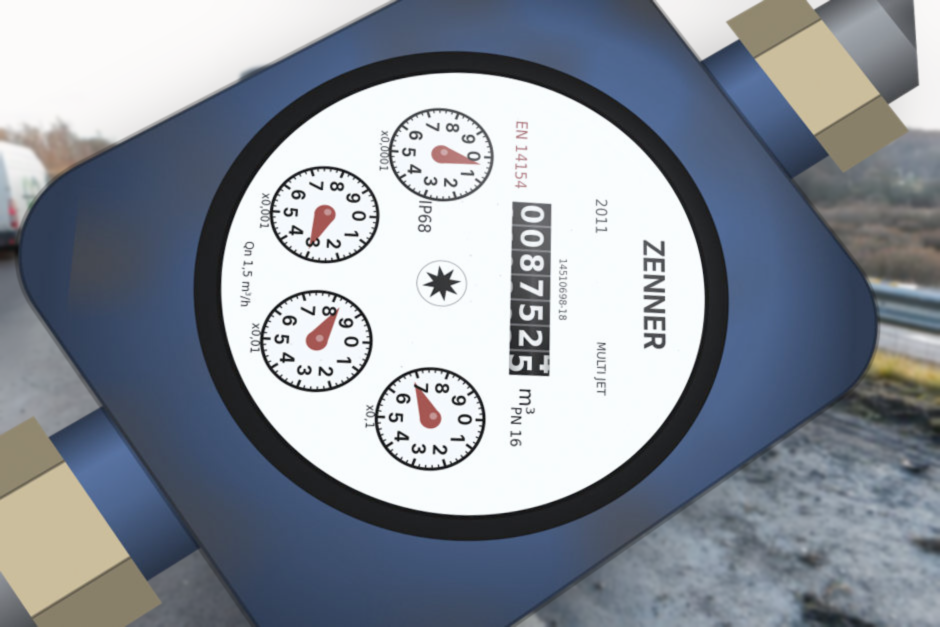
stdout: {"value": 87524.6830, "unit": "m³"}
